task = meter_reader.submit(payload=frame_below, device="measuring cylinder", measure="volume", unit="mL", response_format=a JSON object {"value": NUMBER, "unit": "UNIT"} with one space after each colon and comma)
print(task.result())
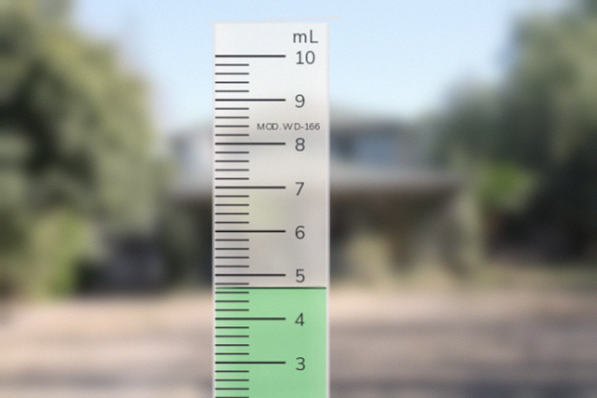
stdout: {"value": 4.7, "unit": "mL"}
